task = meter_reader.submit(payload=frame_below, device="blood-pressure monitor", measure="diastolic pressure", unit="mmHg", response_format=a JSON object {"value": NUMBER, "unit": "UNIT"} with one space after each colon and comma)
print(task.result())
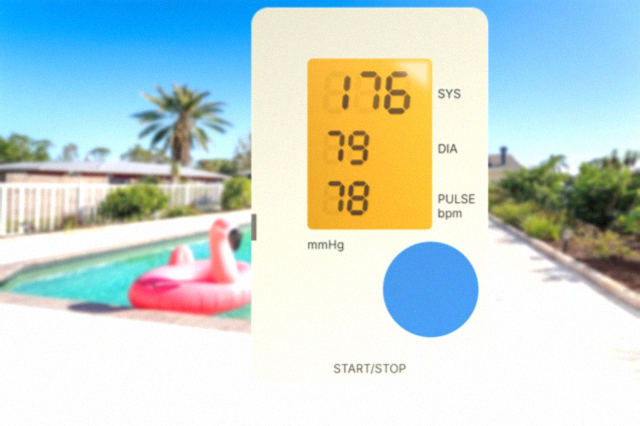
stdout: {"value": 79, "unit": "mmHg"}
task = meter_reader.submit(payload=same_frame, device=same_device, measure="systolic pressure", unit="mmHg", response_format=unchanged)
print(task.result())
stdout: {"value": 176, "unit": "mmHg"}
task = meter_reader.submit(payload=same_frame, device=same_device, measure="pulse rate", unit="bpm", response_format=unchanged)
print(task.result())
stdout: {"value": 78, "unit": "bpm"}
